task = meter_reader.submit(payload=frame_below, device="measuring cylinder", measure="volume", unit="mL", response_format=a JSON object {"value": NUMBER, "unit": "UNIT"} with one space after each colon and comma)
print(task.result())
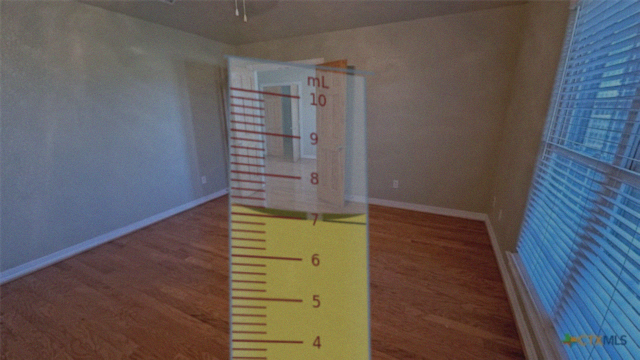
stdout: {"value": 7, "unit": "mL"}
